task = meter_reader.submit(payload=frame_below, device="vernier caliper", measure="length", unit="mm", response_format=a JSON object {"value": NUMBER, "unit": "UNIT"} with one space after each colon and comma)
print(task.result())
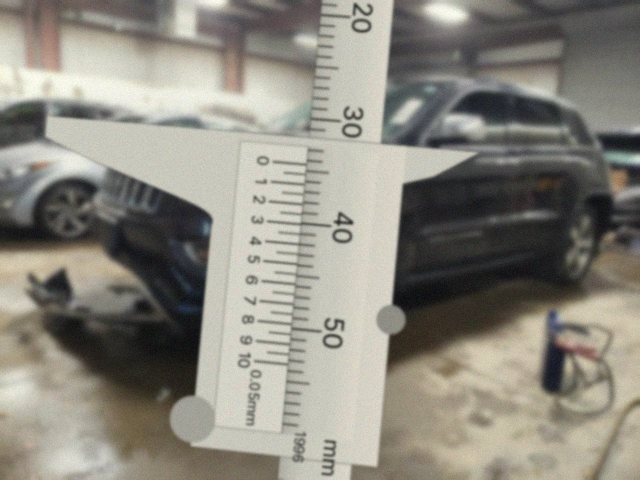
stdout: {"value": 34.4, "unit": "mm"}
